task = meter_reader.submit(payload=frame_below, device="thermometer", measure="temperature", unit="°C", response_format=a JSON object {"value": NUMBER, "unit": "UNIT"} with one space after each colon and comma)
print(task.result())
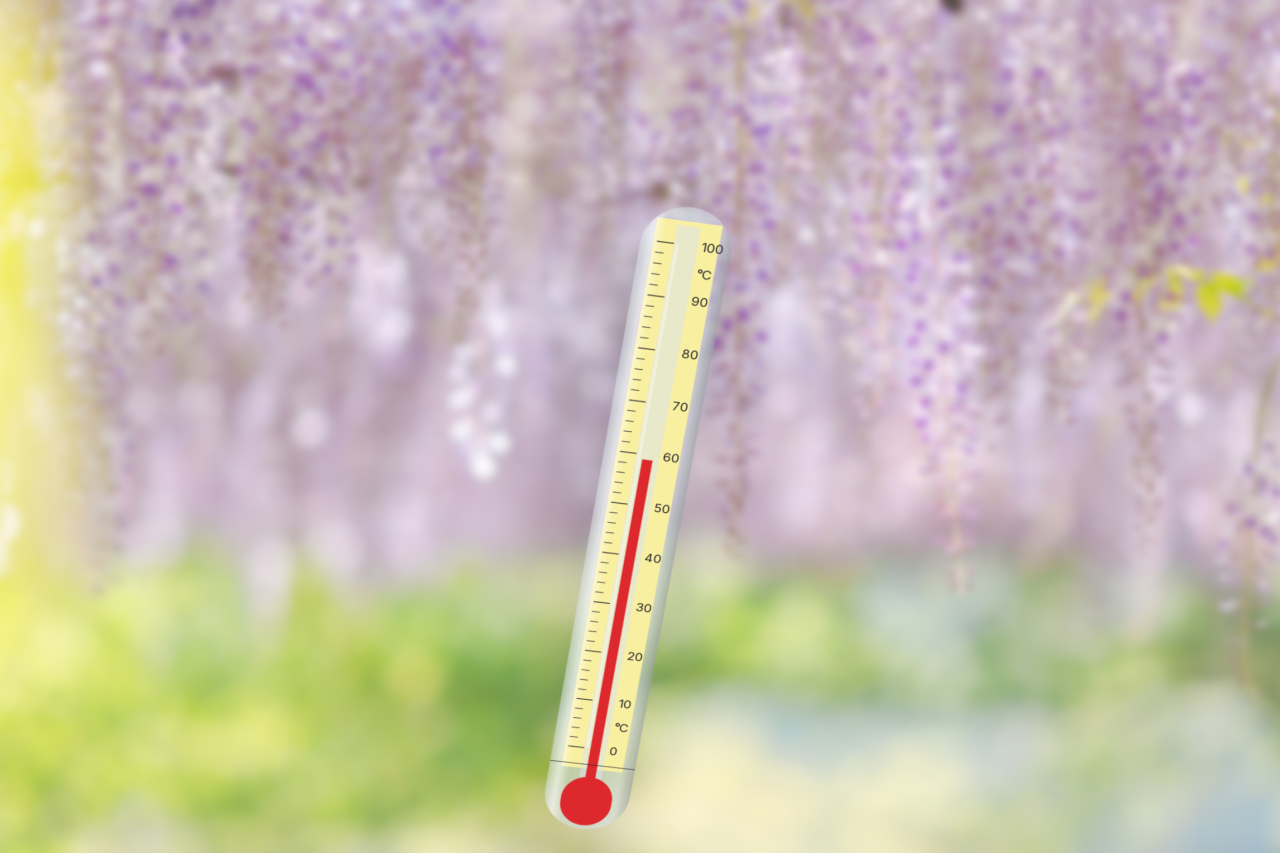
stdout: {"value": 59, "unit": "°C"}
